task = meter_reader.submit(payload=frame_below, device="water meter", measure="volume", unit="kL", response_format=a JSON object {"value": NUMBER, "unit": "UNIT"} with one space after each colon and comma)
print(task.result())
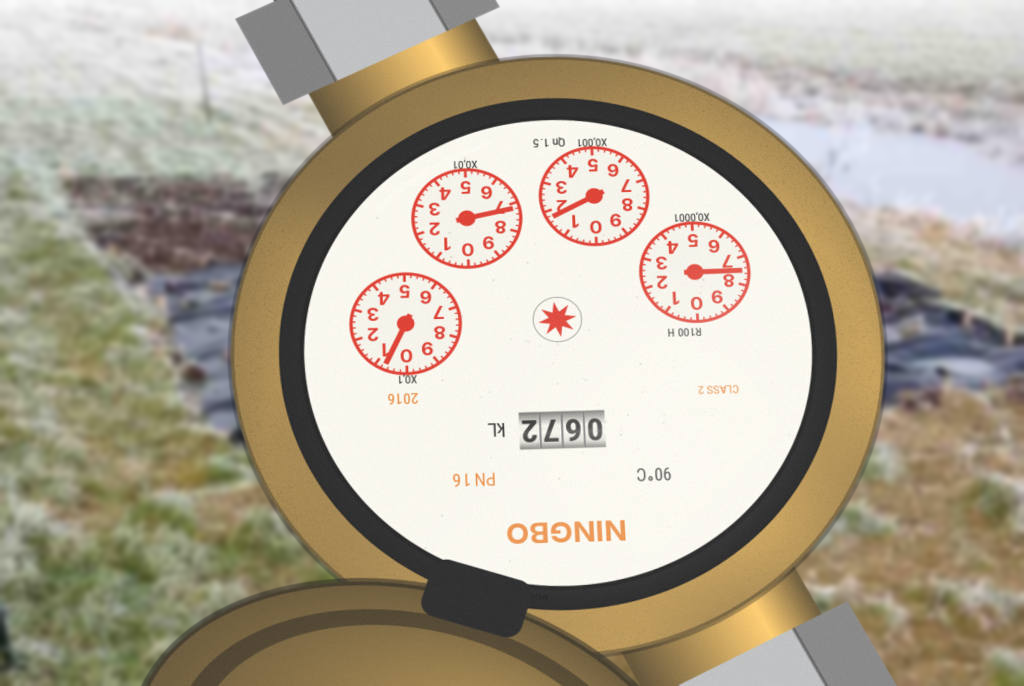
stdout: {"value": 672.0717, "unit": "kL"}
